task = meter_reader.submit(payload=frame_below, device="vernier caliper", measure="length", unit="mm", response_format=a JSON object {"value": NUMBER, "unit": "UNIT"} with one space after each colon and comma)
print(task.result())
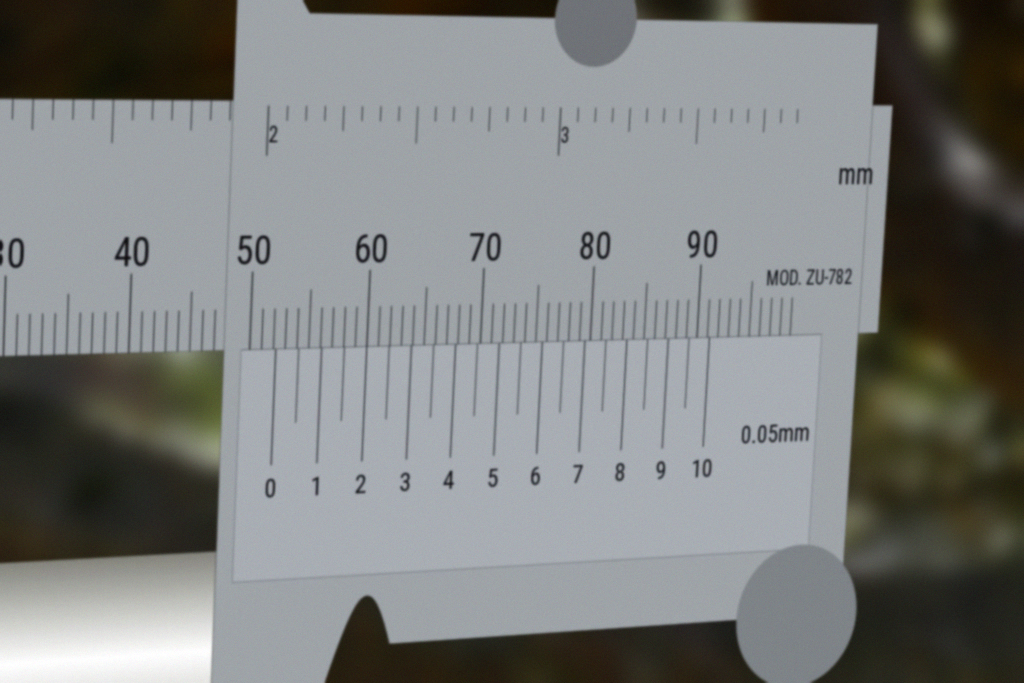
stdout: {"value": 52.2, "unit": "mm"}
